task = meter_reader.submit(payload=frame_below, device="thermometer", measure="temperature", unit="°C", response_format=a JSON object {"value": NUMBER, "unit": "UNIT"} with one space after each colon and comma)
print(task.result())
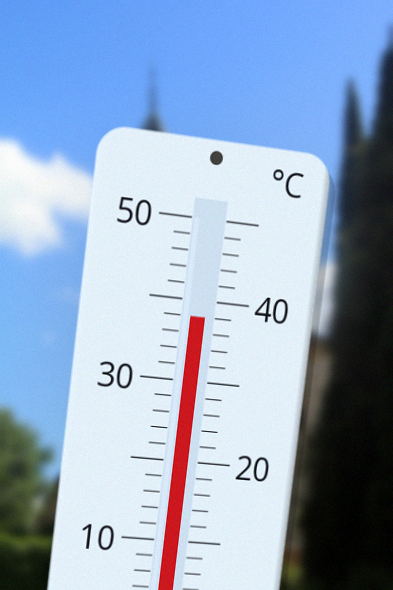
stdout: {"value": 38, "unit": "°C"}
